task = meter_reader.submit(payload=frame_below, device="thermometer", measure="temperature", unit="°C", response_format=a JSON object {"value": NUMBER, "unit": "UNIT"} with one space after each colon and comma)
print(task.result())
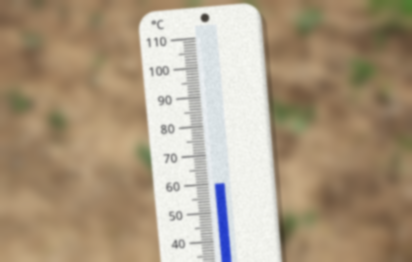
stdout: {"value": 60, "unit": "°C"}
